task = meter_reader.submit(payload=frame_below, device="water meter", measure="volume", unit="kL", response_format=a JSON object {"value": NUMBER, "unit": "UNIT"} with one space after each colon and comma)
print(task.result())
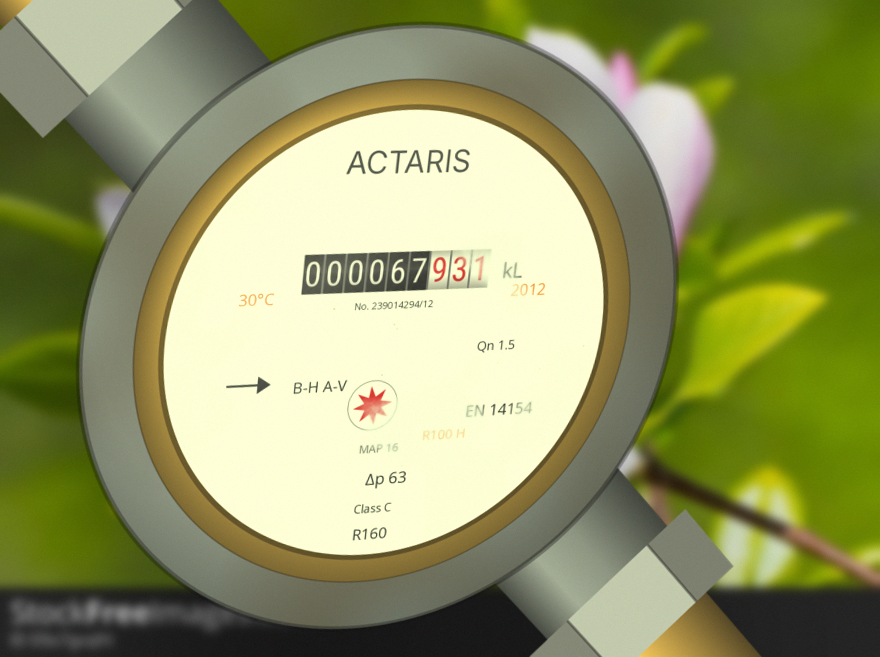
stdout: {"value": 67.931, "unit": "kL"}
